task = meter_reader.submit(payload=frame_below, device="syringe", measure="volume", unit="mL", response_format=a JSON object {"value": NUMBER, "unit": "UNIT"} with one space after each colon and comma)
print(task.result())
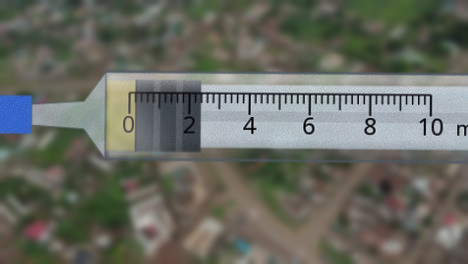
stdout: {"value": 0.2, "unit": "mL"}
